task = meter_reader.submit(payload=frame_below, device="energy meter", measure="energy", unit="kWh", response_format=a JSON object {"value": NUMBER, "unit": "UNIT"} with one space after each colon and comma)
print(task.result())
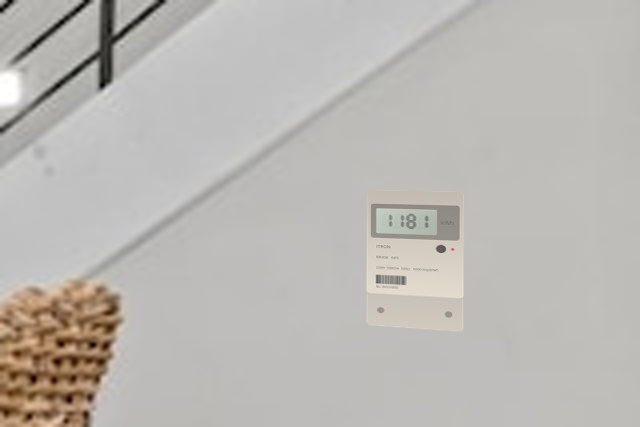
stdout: {"value": 1181, "unit": "kWh"}
